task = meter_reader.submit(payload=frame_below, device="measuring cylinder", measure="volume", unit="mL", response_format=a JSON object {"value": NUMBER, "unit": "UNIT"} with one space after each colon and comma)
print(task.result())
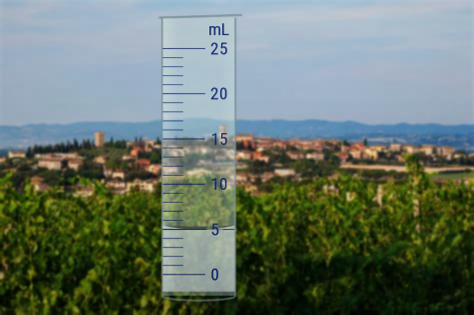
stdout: {"value": 5, "unit": "mL"}
